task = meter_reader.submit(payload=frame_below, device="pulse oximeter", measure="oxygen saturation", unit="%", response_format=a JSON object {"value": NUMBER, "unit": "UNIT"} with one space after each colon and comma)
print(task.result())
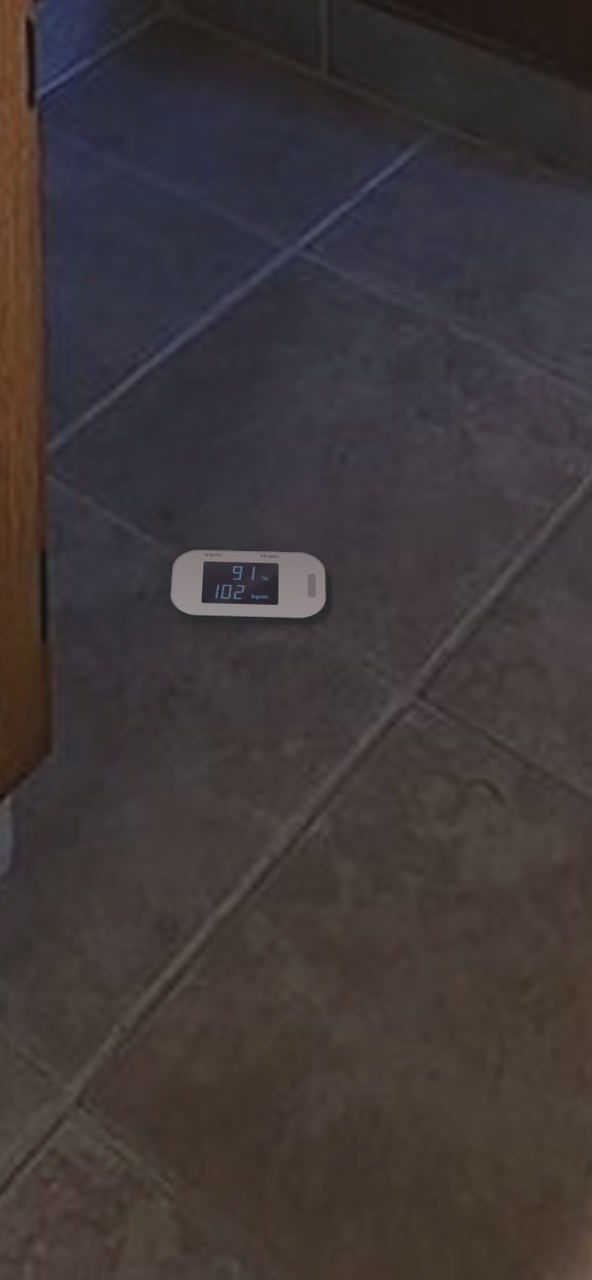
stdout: {"value": 91, "unit": "%"}
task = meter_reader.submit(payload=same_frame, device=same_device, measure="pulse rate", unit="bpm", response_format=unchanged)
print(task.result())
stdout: {"value": 102, "unit": "bpm"}
